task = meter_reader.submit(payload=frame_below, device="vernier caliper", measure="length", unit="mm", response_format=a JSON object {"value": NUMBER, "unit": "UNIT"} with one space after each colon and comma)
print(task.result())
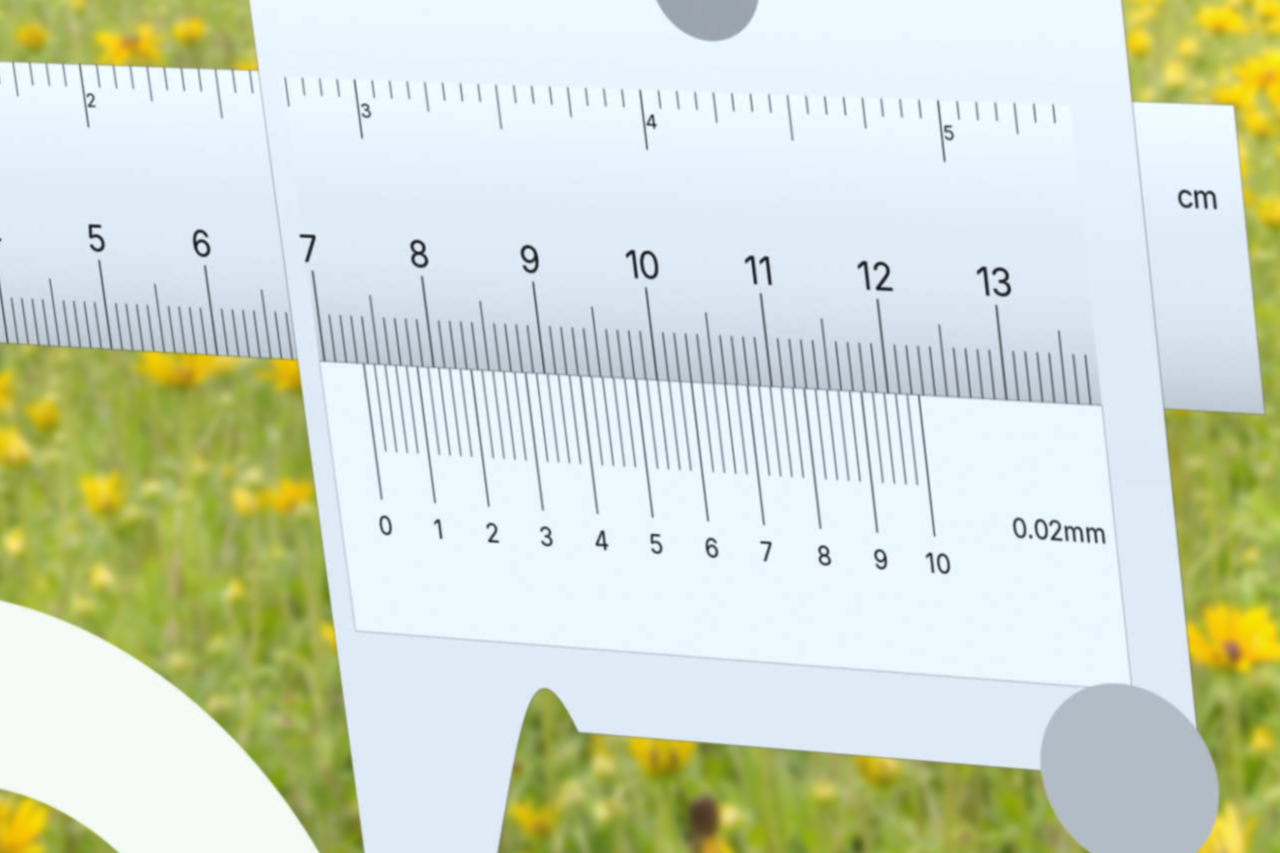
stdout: {"value": 73.6, "unit": "mm"}
